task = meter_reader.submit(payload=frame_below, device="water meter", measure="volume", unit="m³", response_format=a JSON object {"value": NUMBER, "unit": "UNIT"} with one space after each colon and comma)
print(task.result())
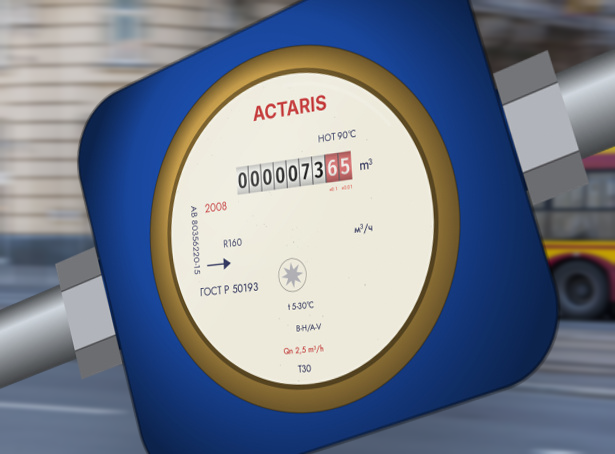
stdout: {"value": 73.65, "unit": "m³"}
